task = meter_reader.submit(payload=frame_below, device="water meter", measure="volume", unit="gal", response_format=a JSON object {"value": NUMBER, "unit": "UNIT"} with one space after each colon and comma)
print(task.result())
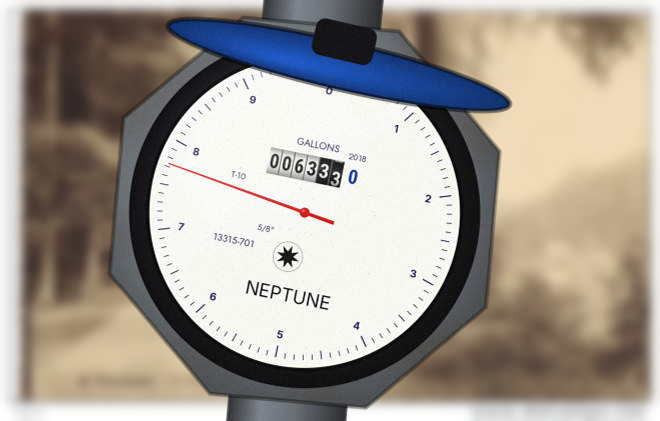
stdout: {"value": 63327.7, "unit": "gal"}
